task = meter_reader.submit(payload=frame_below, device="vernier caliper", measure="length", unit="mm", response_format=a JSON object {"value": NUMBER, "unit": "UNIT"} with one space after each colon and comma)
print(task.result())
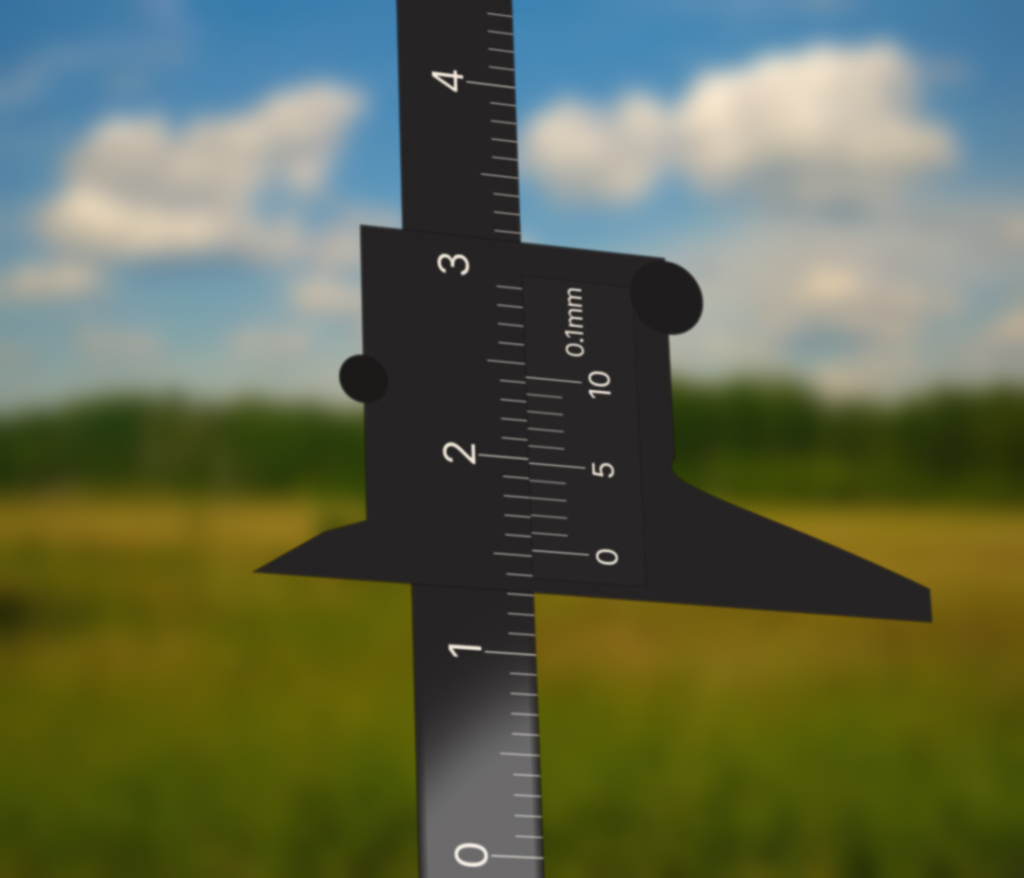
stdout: {"value": 15.3, "unit": "mm"}
